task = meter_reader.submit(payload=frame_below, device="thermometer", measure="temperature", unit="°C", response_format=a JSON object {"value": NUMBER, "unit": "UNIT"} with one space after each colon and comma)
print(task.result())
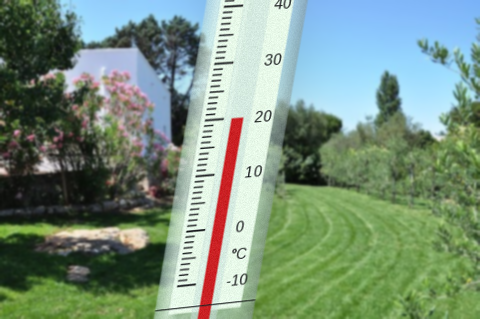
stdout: {"value": 20, "unit": "°C"}
